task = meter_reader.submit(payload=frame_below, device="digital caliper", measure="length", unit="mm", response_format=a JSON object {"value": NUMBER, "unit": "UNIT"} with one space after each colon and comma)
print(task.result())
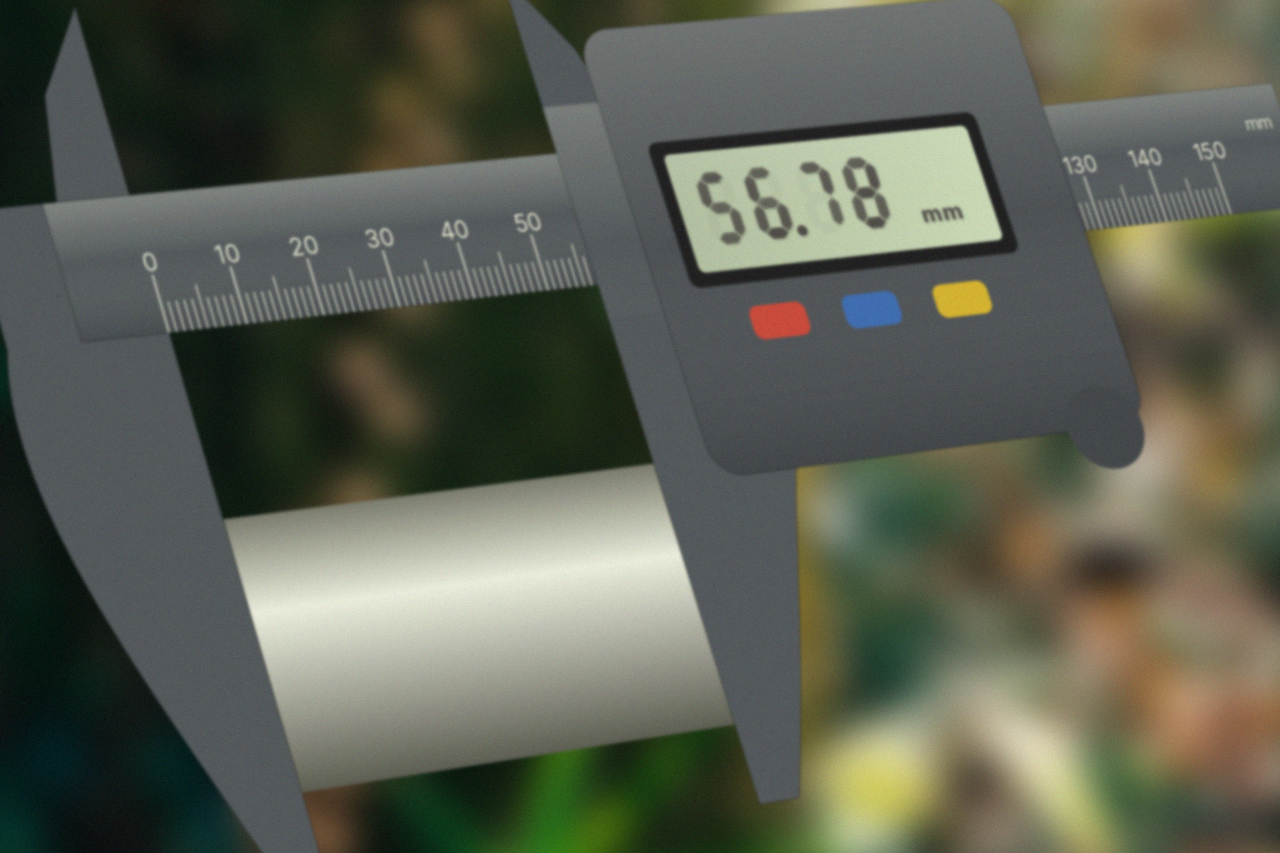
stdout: {"value": 56.78, "unit": "mm"}
